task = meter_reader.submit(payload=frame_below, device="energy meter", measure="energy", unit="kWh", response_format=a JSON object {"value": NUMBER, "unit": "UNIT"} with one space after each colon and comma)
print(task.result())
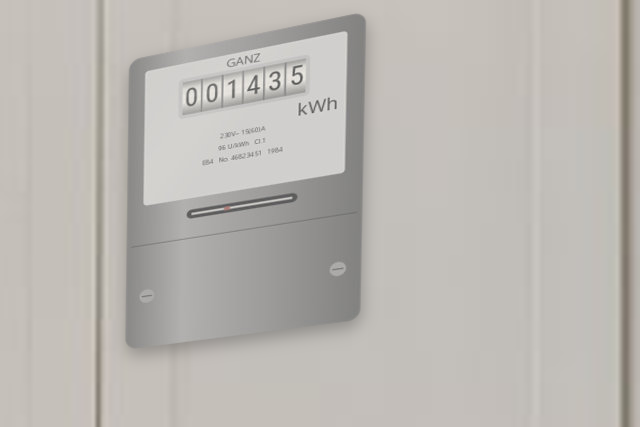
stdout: {"value": 1435, "unit": "kWh"}
